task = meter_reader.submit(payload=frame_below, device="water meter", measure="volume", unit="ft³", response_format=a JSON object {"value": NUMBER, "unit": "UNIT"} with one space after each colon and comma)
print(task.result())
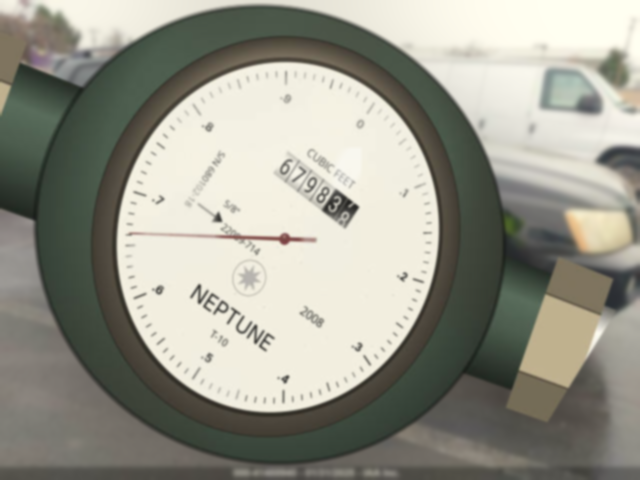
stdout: {"value": 679837.66, "unit": "ft³"}
